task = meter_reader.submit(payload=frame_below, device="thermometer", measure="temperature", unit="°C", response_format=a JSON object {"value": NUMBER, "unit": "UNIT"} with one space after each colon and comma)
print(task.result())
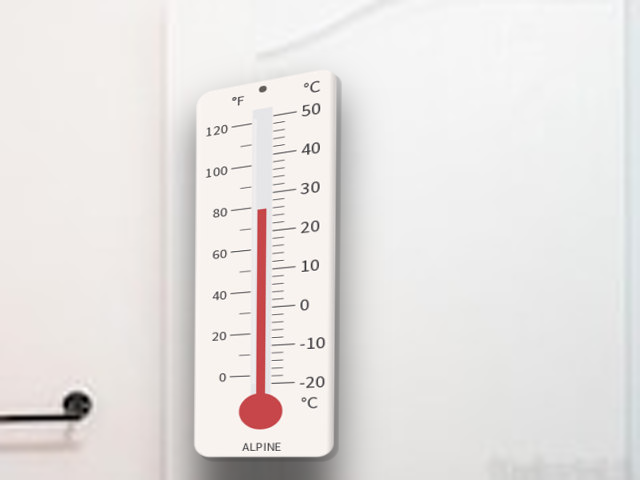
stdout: {"value": 26, "unit": "°C"}
